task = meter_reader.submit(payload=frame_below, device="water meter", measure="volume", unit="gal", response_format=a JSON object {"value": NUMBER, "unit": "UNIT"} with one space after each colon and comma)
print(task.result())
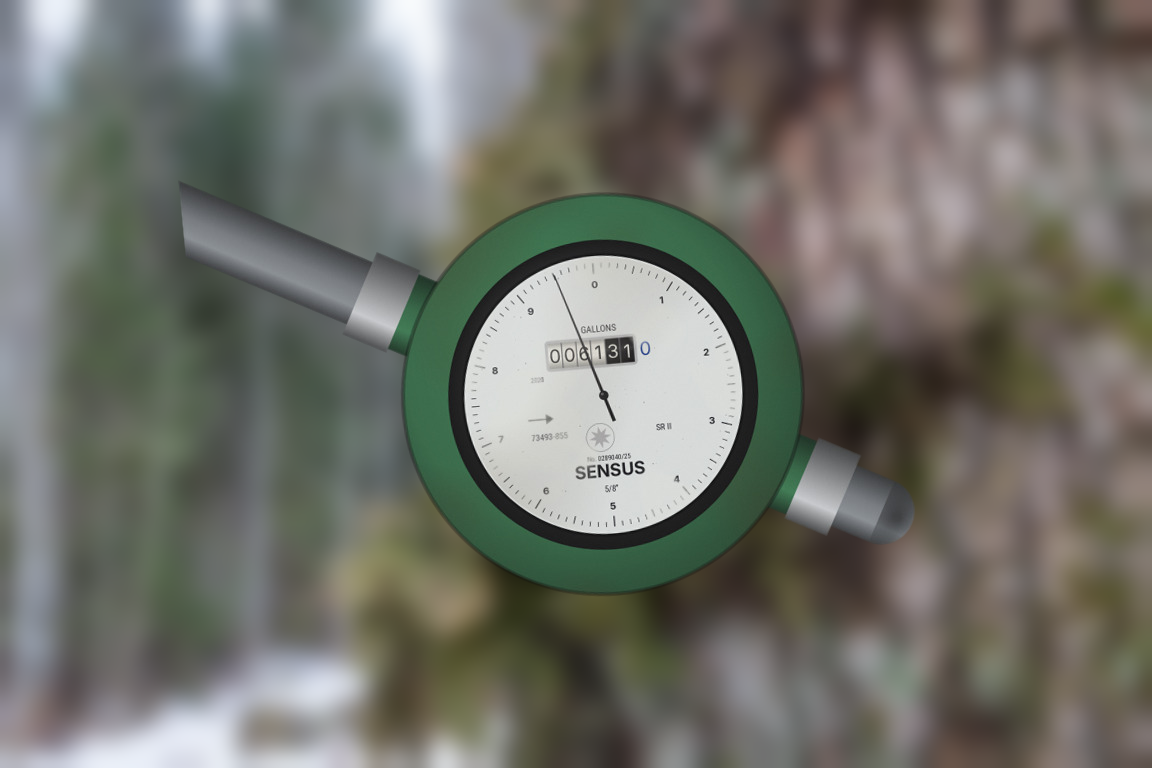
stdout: {"value": 61309.5, "unit": "gal"}
